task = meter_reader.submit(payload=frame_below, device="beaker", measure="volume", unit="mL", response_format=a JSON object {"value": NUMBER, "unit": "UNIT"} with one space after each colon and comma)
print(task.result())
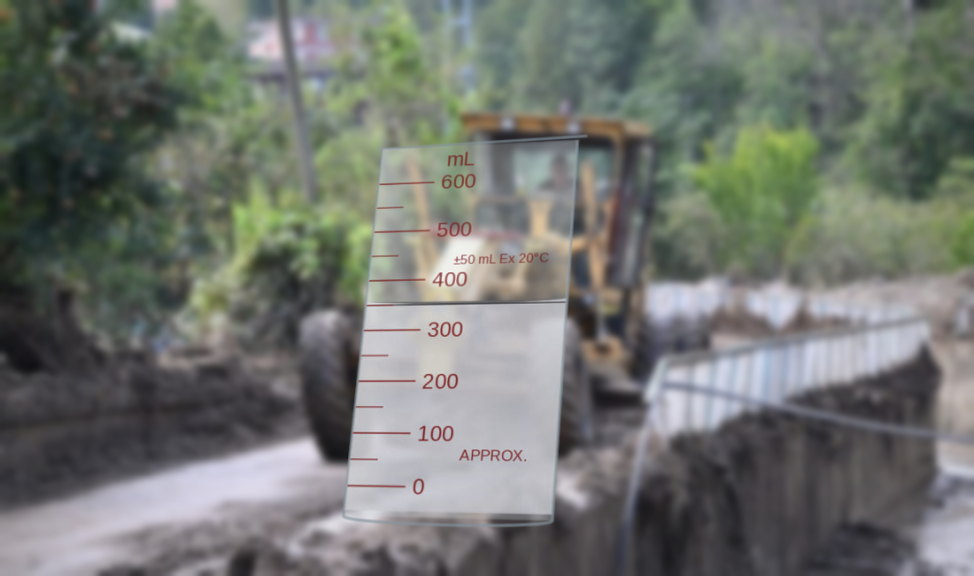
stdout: {"value": 350, "unit": "mL"}
